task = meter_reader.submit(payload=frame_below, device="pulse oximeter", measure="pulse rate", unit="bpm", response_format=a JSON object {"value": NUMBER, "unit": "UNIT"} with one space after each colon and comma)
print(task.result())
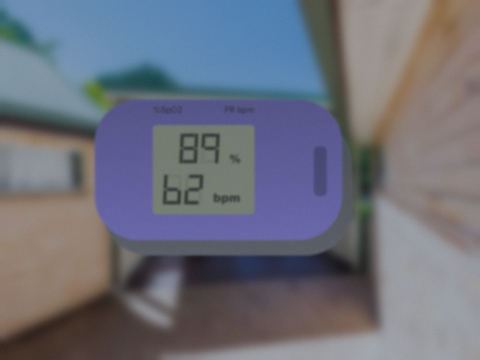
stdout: {"value": 62, "unit": "bpm"}
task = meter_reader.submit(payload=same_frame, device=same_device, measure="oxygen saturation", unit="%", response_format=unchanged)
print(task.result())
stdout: {"value": 89, "unit": "%"}
